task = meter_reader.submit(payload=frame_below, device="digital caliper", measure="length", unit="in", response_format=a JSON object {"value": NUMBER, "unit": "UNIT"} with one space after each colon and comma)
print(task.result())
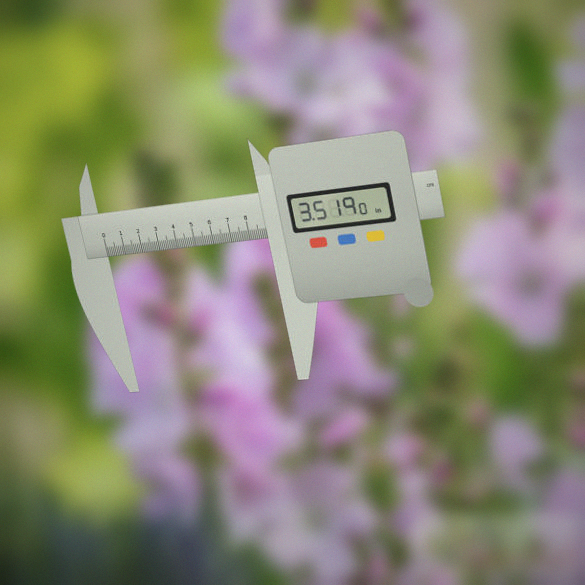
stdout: {"value": 3.5190, "unit": "in"}
